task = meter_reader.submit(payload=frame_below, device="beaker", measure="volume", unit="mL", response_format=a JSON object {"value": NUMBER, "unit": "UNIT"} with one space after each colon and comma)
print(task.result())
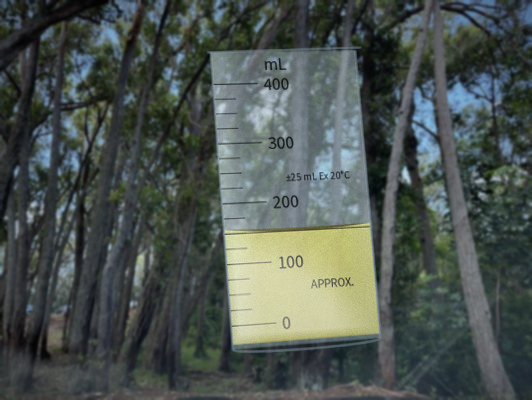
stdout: {"value": 150, "unit": "mL"}
